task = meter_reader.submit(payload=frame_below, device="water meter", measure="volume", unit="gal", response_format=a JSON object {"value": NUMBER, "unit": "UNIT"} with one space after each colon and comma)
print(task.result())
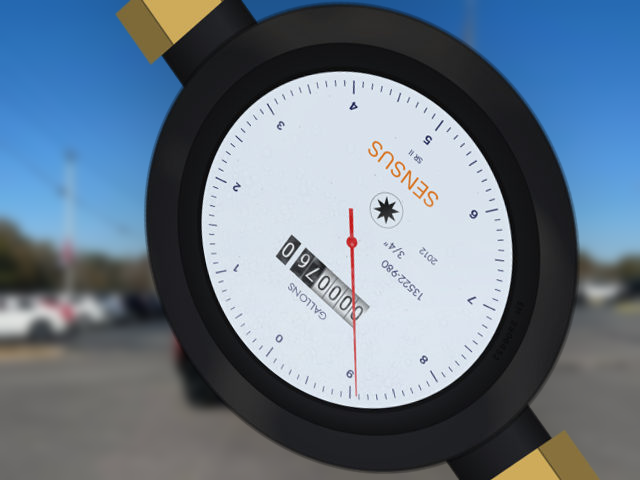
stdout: {"value": 758.9, "unit": "gal"}
